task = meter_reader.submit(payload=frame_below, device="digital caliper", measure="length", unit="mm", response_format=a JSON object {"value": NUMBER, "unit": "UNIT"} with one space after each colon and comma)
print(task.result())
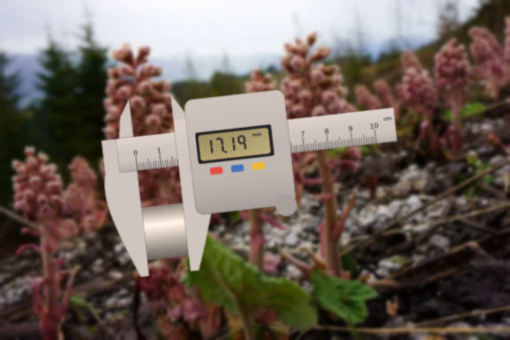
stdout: {"value": 17.19, "unit": "mm"}
